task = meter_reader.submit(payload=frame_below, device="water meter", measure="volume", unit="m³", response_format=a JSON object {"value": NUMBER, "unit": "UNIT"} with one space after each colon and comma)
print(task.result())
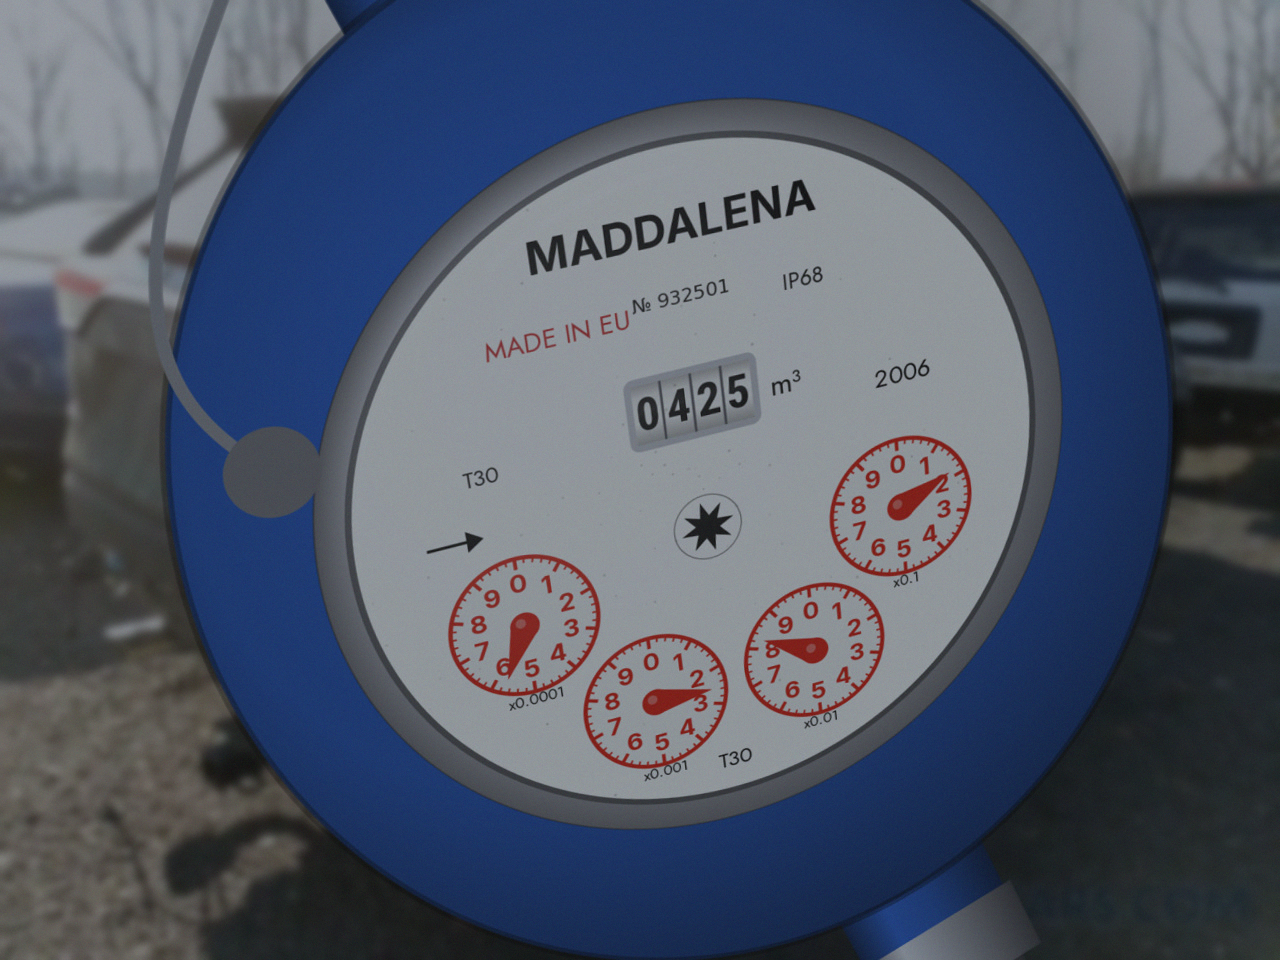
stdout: {"value": 425.1825, "unit": "m³"}
